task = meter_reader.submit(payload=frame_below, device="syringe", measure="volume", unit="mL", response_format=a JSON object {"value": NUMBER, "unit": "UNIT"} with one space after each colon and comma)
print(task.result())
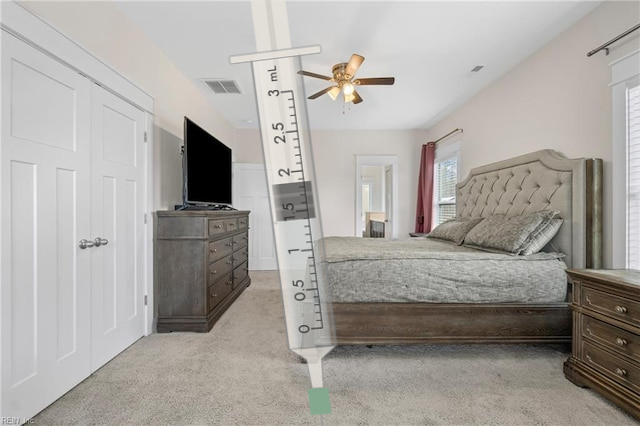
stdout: {"value": 1.4, "unit": "mL"}
